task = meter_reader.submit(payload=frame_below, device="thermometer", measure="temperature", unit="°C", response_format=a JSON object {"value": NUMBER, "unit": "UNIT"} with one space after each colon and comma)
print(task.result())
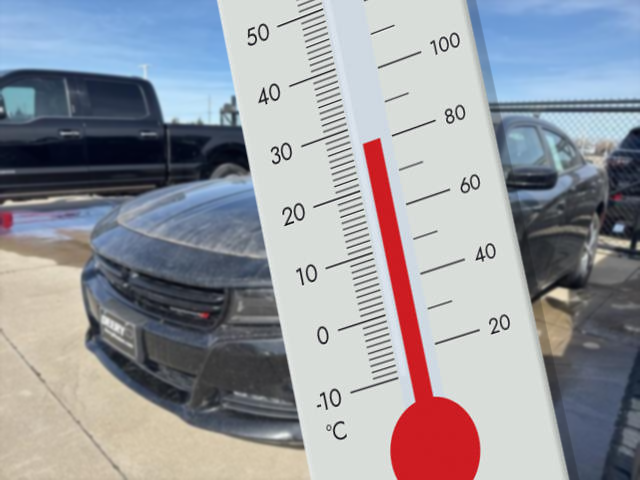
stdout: {"value": 27, "unit": "°C"}
